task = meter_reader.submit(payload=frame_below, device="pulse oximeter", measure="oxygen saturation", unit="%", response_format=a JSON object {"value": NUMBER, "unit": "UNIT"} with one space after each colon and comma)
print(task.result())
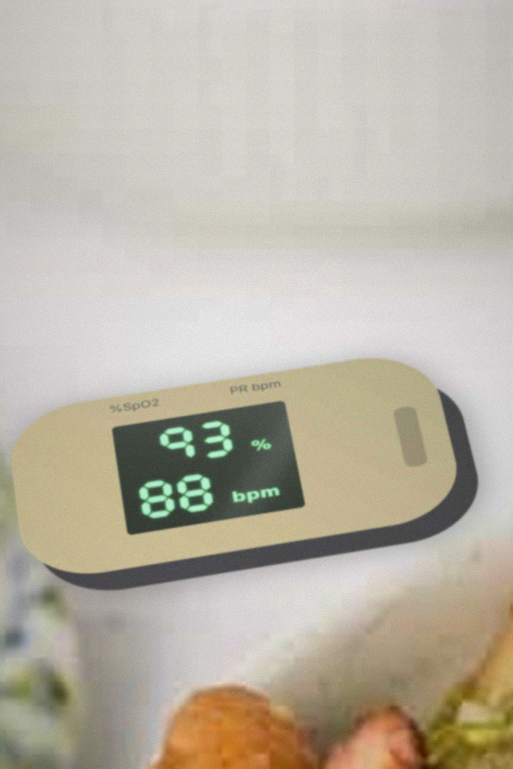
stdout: {"value": 93, "unit": "%"}
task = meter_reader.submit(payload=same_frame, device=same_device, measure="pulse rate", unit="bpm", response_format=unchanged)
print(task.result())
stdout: {"value": 88, "unit": "bpm"}
